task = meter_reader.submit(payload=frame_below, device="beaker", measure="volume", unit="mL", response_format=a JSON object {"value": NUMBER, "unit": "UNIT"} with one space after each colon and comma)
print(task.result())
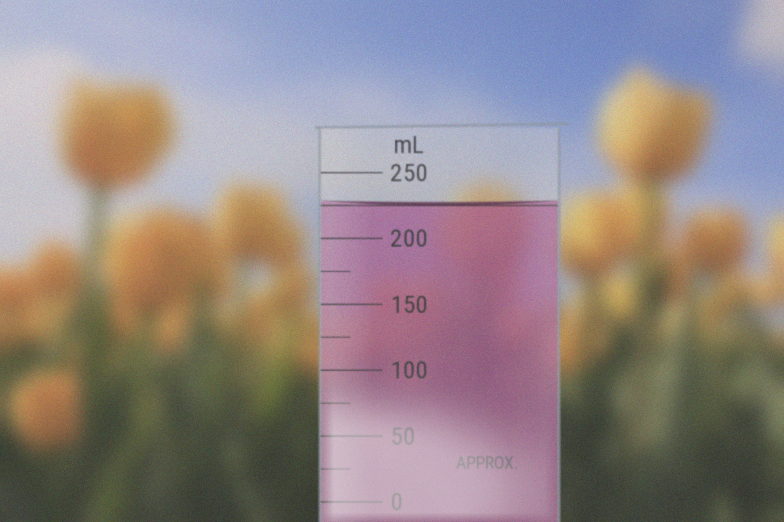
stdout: {"value": 225, "unit": "mL"}
